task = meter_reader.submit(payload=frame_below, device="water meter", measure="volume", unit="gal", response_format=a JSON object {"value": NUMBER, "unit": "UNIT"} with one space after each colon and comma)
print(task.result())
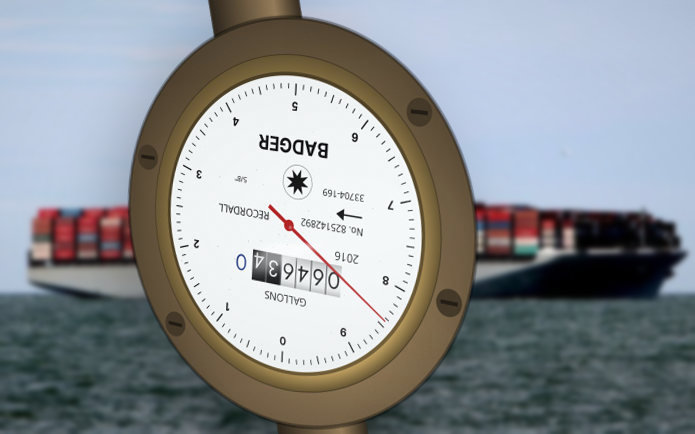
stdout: {"value": 646338.4, "unit": "gal"}
